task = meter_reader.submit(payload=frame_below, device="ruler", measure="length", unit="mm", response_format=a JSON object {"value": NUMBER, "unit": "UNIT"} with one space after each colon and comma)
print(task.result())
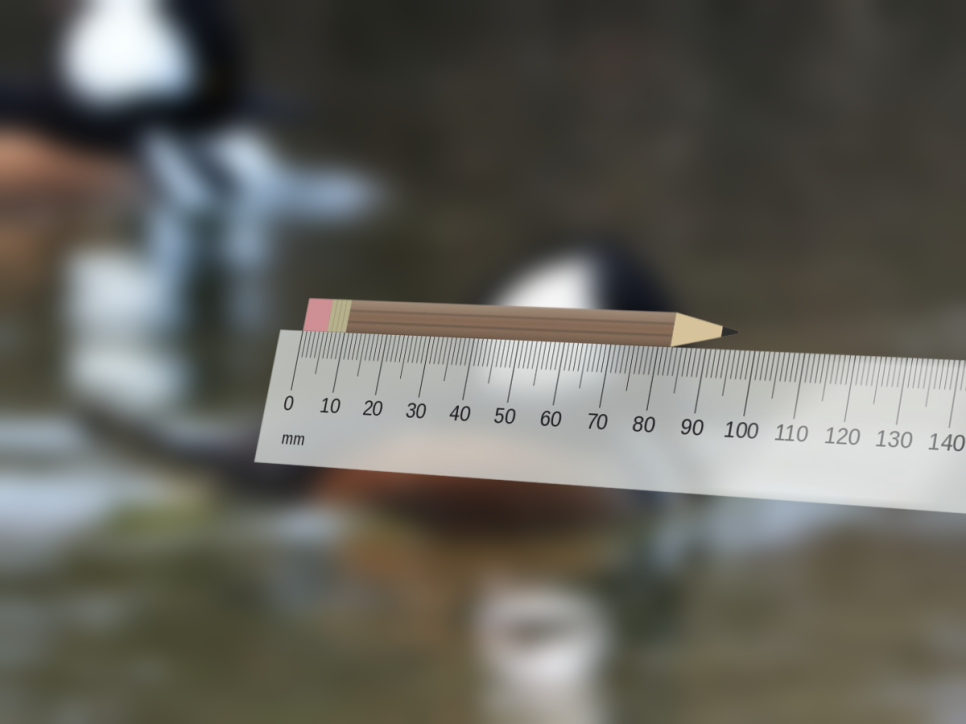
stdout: {"value": 96, "unit": "mm"}
